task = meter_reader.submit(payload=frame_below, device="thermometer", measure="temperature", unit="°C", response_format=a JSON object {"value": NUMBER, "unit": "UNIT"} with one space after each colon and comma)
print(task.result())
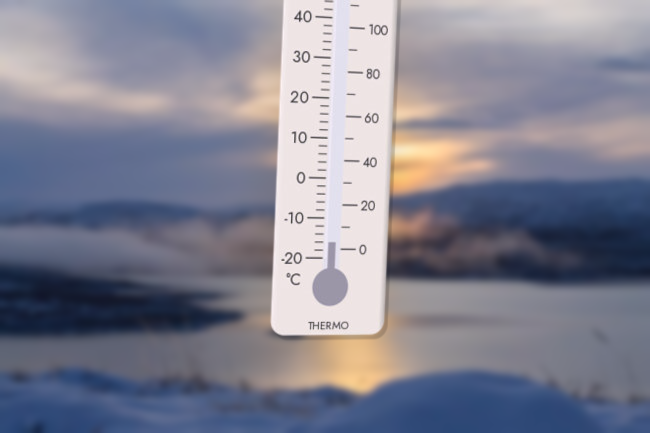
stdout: {"value": -16, "unit": "°C"}
